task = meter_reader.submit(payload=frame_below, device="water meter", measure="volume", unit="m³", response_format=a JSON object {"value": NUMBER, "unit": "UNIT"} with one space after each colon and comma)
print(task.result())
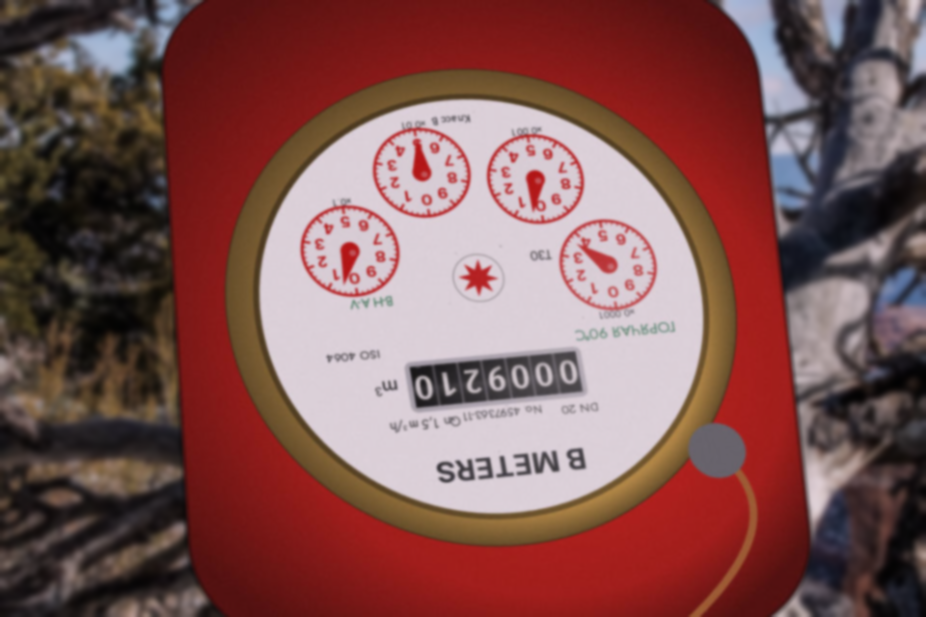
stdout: {"value": 9210.0503, "unit": "m³"}
